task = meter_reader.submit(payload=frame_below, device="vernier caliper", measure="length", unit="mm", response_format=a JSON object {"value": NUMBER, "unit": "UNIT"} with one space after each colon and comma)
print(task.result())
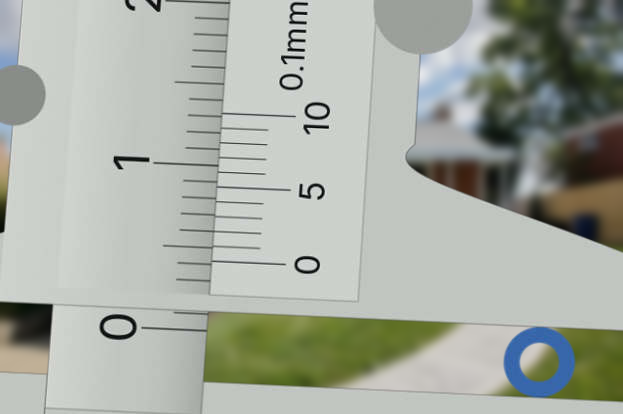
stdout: {"value": 4.2, "unit": "mm"}
